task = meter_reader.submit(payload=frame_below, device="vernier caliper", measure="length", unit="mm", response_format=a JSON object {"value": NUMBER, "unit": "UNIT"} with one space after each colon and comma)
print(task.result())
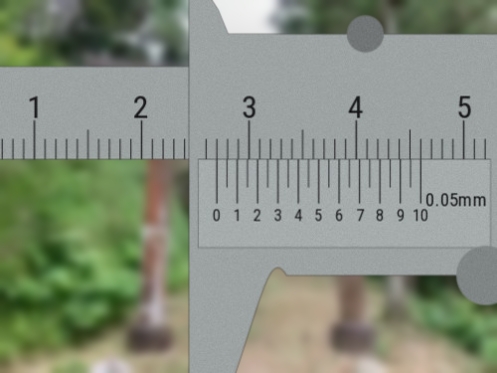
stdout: {"value": 27.0, "unit": "mm"}
